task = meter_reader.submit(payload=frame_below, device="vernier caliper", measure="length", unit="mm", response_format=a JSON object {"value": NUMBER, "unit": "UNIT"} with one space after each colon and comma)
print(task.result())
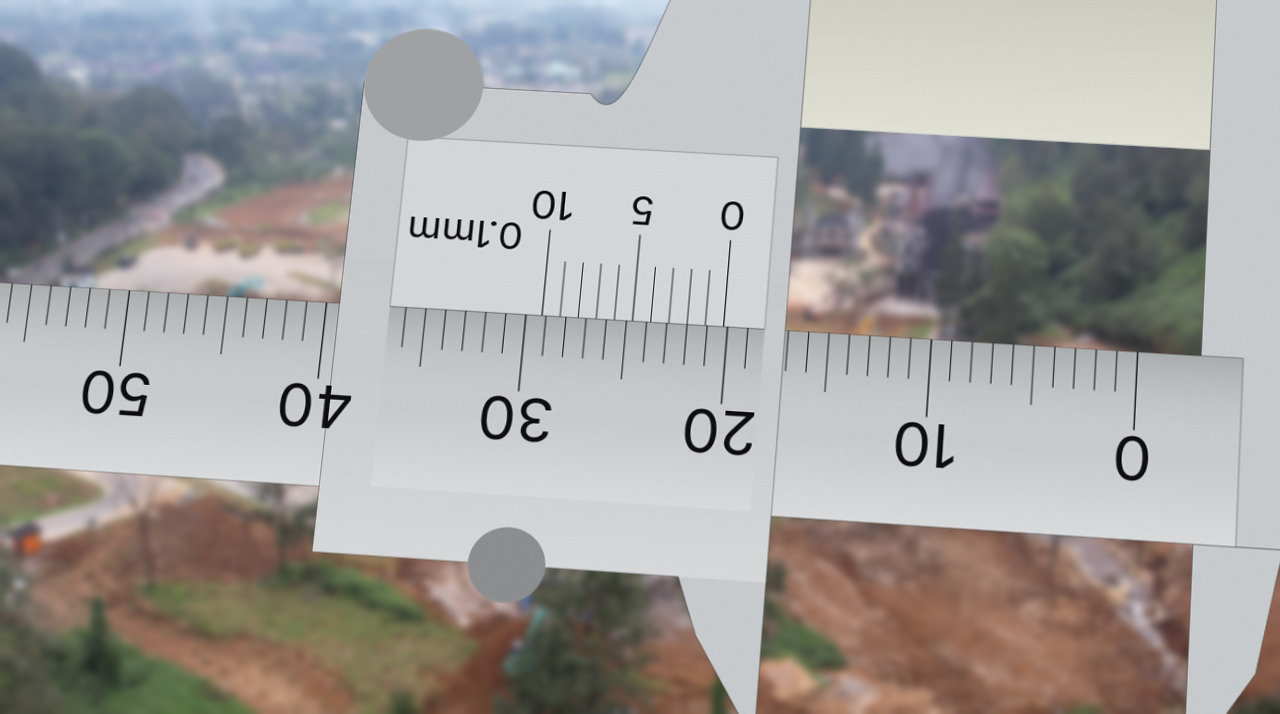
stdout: {"value": 20.2, "unit": "mm"}
